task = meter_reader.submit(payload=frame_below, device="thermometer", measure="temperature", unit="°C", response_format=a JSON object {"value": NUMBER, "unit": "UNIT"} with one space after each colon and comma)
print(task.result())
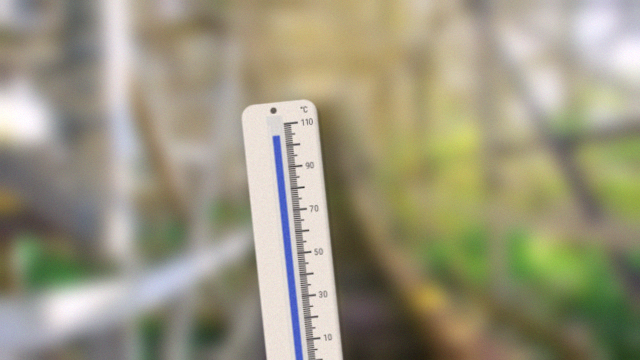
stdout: {"value": 105, "unit": "°C"}
